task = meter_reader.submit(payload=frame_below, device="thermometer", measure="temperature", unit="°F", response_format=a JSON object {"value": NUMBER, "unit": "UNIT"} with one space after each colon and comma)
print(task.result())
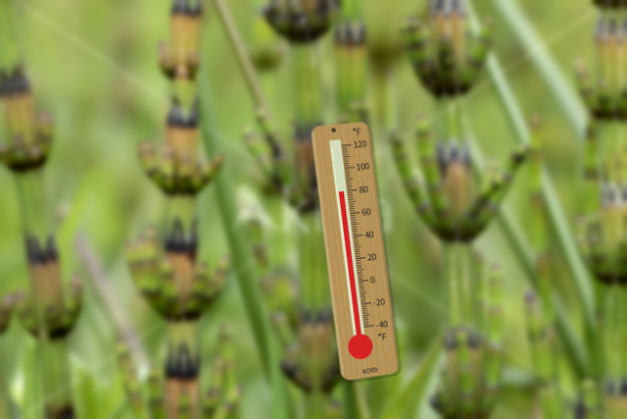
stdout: {"value": 80, "unit": "°F"}
